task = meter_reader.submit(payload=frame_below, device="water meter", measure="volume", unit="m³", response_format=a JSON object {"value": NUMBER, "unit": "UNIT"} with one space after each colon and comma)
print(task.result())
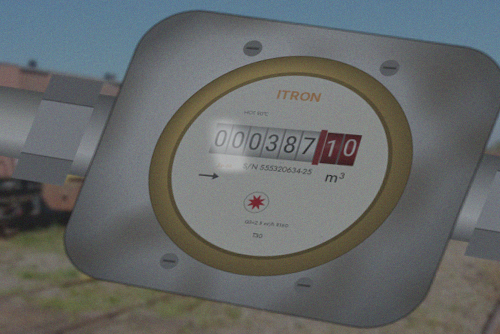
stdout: {"value": 387.10, "unit": "m³"}
